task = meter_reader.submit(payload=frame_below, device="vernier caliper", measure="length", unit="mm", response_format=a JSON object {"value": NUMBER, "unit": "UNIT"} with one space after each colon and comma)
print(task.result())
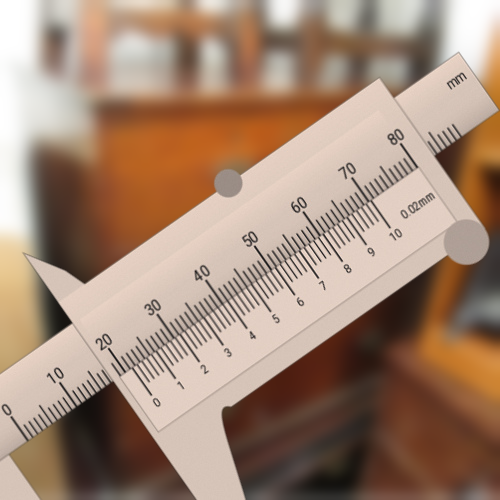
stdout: {"value": 21.4, "unit": "mm"}
